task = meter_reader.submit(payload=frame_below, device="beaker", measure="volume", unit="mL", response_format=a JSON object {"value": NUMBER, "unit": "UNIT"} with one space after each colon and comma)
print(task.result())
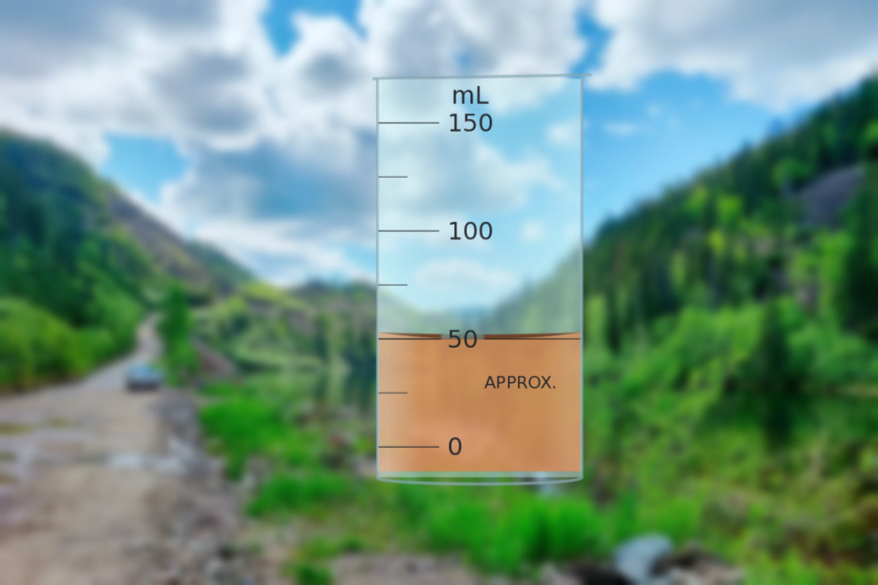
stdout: {"value": 50, "unit": "mL"}
